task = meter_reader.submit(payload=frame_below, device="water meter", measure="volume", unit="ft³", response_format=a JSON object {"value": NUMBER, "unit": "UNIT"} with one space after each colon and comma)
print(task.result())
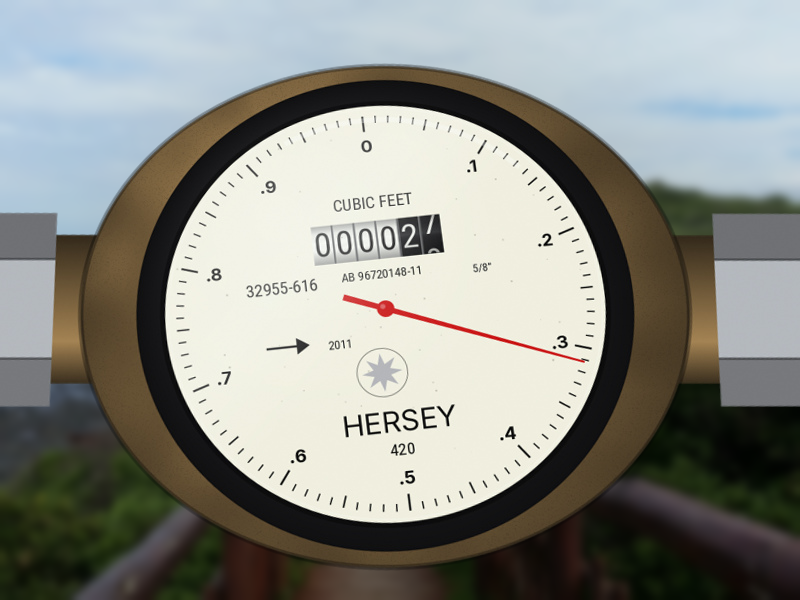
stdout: {"value": 27.31, "unit": "ft³"}
